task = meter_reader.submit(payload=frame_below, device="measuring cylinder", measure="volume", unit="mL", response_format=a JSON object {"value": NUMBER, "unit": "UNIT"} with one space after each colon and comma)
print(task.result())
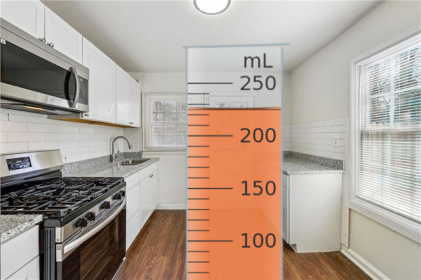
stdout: {"value": 225, "unit": "mL"}
